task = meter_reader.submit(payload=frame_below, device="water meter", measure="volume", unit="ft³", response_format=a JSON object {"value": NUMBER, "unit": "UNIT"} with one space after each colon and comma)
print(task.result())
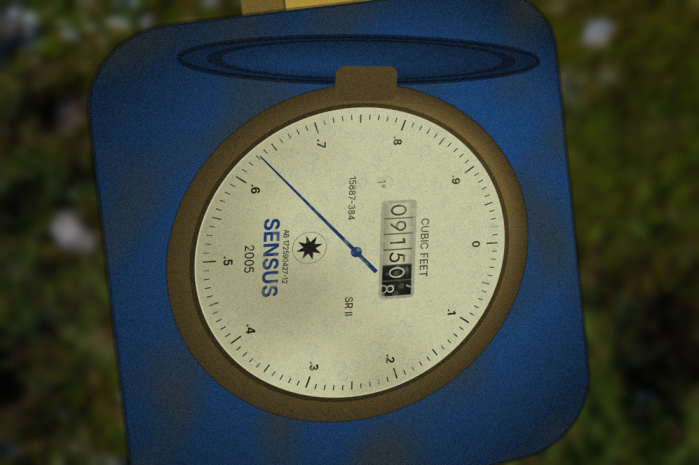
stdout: {"value": 91507.63, "unit": "ft³"}
